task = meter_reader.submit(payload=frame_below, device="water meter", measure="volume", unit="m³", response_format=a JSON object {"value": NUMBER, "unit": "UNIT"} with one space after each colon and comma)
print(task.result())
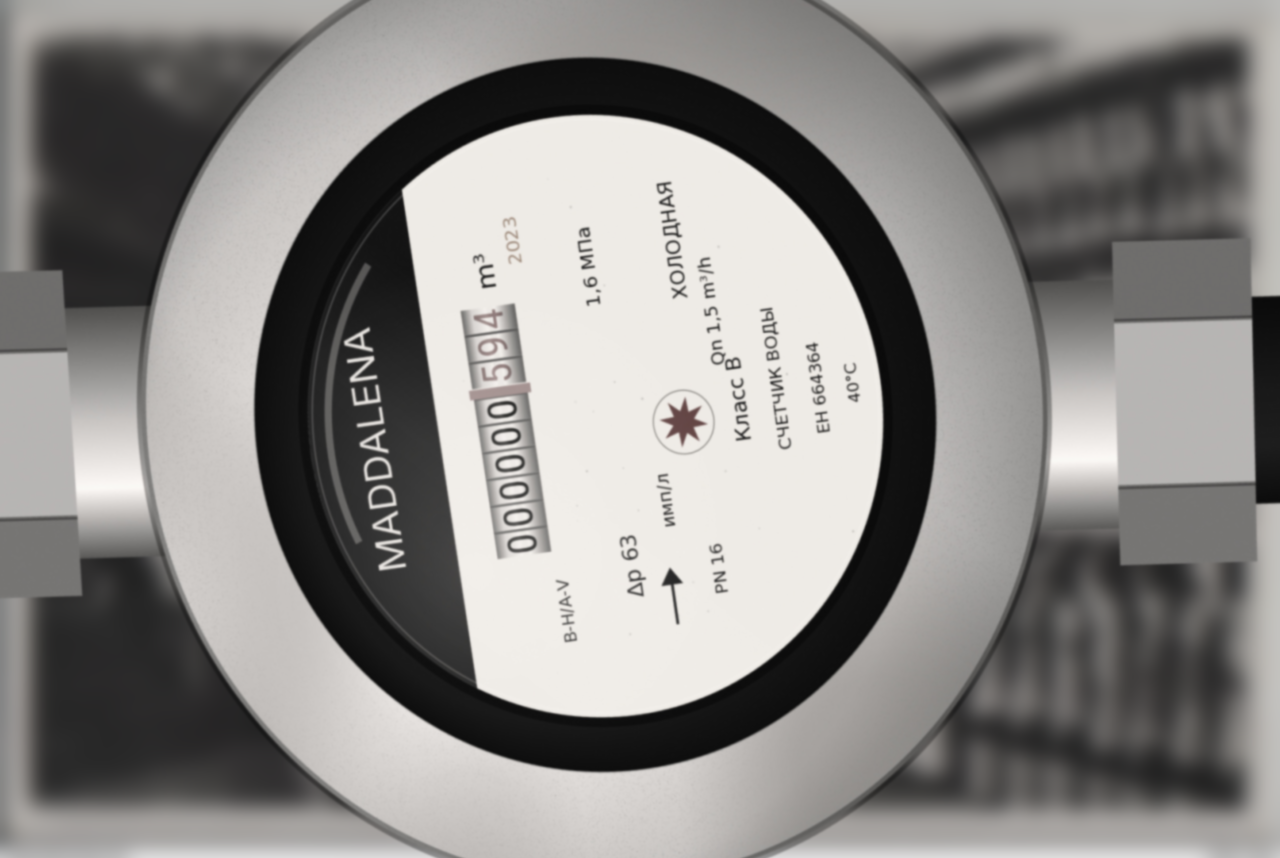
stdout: {"value": 0.594, "unit": "m³"}
